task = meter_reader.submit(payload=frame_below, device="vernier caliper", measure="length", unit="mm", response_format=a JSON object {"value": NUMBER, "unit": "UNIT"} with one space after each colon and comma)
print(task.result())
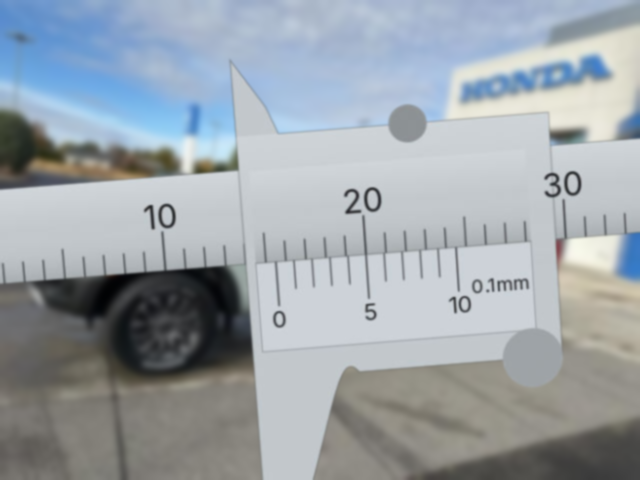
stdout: {"value": 15.5, "unit": "mm"}
